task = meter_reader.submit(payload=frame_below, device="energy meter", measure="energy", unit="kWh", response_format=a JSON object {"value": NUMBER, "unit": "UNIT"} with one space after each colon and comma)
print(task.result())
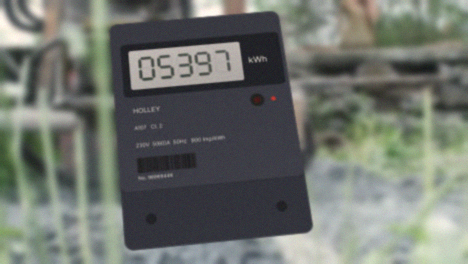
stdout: {"value": 5397, "unit": "kWh"}
